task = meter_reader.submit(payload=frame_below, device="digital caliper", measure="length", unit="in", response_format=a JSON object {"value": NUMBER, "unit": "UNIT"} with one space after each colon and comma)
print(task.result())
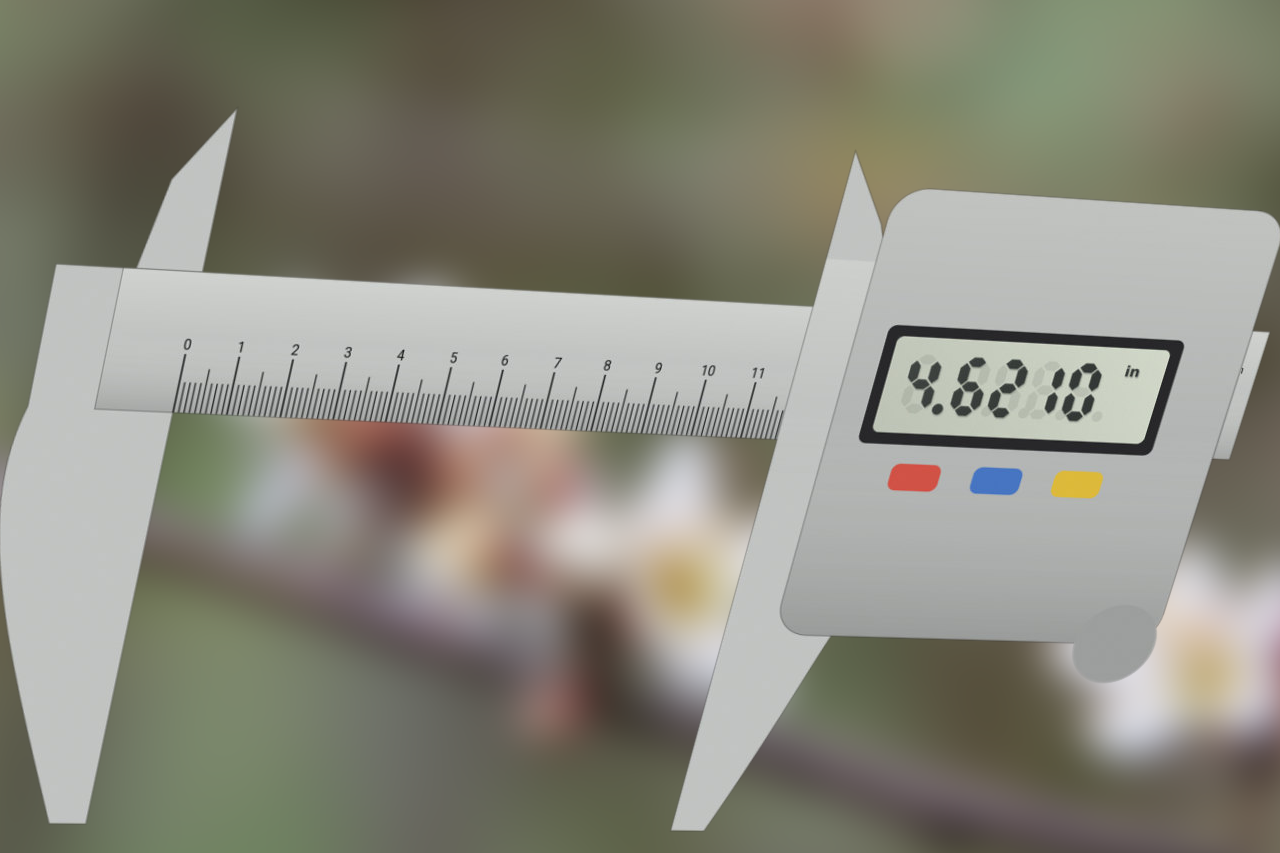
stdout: {"value": 4.6210, "unit": "in"}
